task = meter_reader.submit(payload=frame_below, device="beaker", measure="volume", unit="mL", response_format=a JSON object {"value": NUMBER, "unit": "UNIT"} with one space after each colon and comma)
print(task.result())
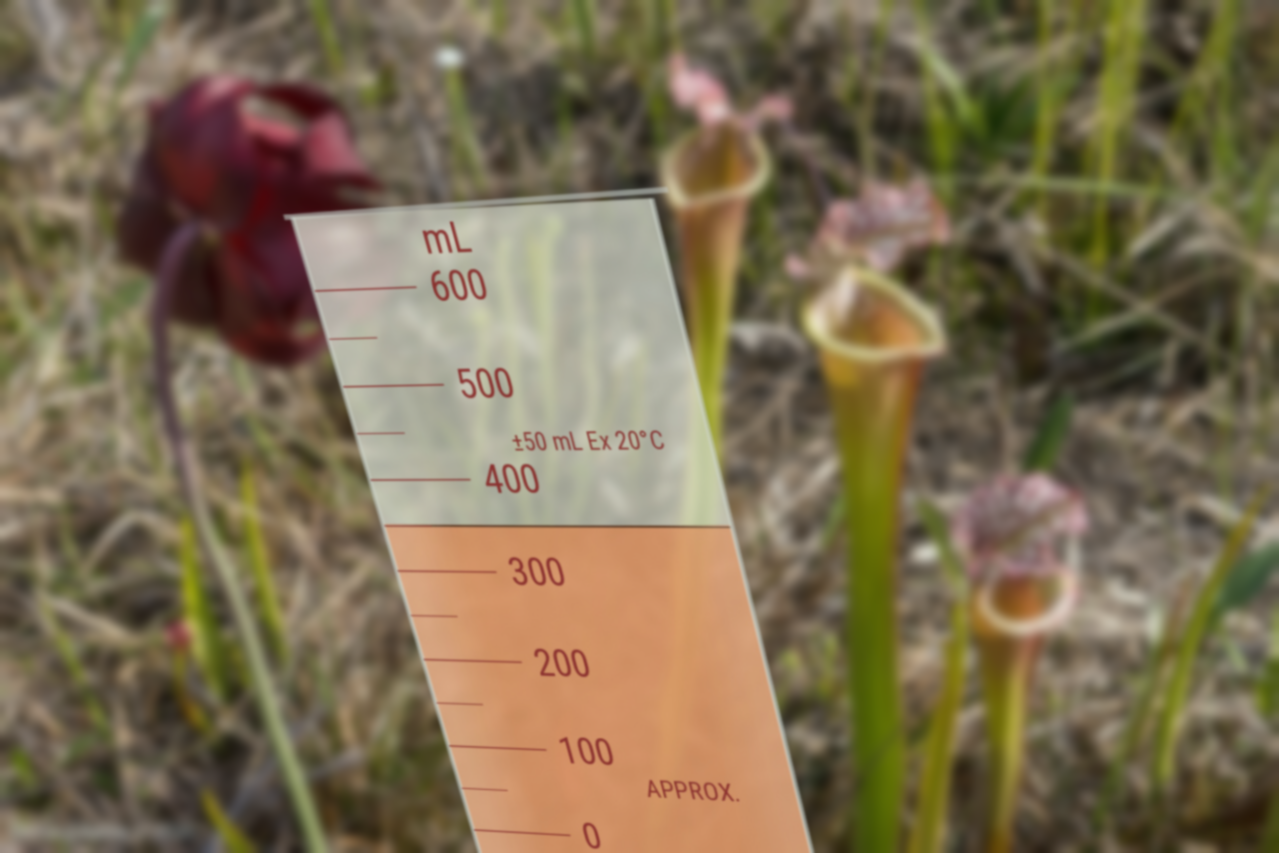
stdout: {"value": 350, "unit": "mL"}
